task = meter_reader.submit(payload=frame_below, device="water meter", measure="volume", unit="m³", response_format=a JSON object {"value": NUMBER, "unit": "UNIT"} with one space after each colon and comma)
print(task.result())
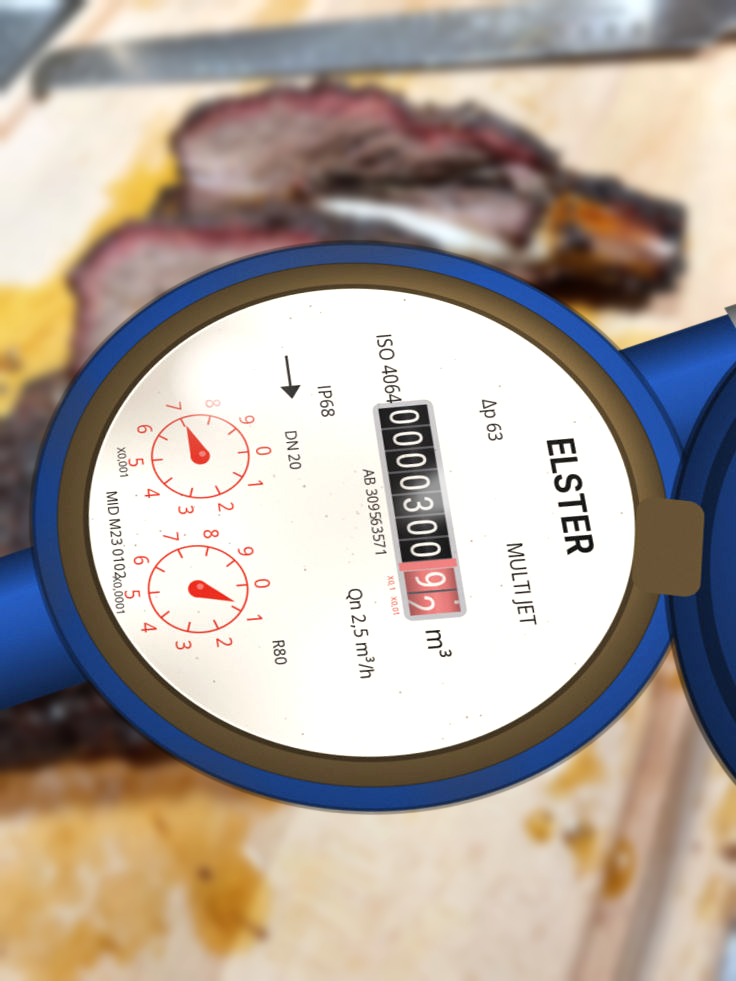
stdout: {"value": 300.9170, "unit": "m³"}
